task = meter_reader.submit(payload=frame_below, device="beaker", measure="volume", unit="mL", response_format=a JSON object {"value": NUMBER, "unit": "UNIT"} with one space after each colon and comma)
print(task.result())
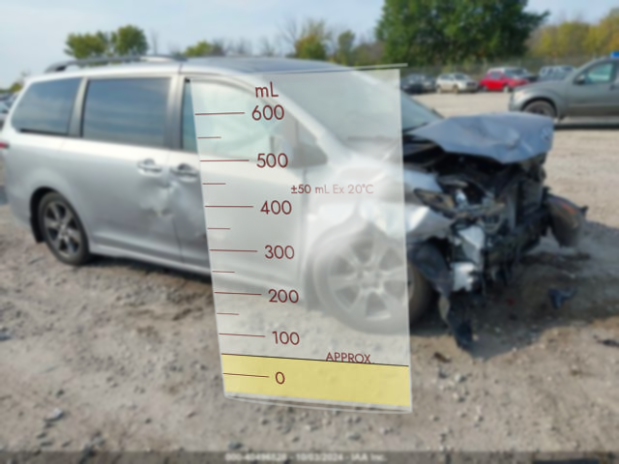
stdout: {"value": 50, "unit": "mL"}
